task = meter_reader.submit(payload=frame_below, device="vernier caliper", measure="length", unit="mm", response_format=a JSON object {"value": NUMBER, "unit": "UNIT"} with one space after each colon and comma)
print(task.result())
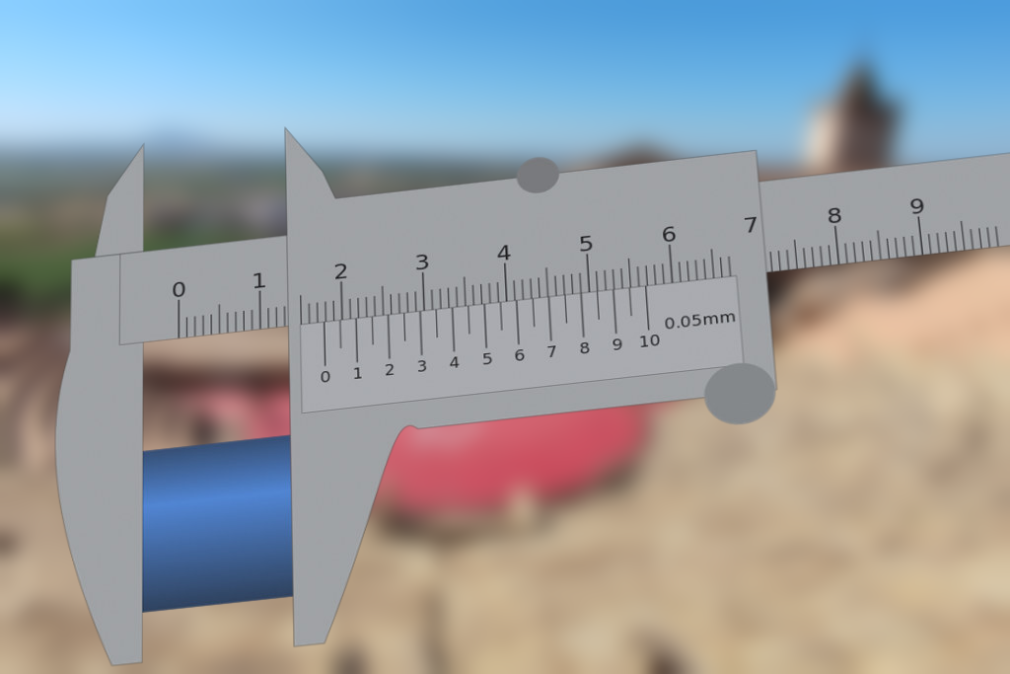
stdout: {"value": 17.8, "unit": "mm"}
